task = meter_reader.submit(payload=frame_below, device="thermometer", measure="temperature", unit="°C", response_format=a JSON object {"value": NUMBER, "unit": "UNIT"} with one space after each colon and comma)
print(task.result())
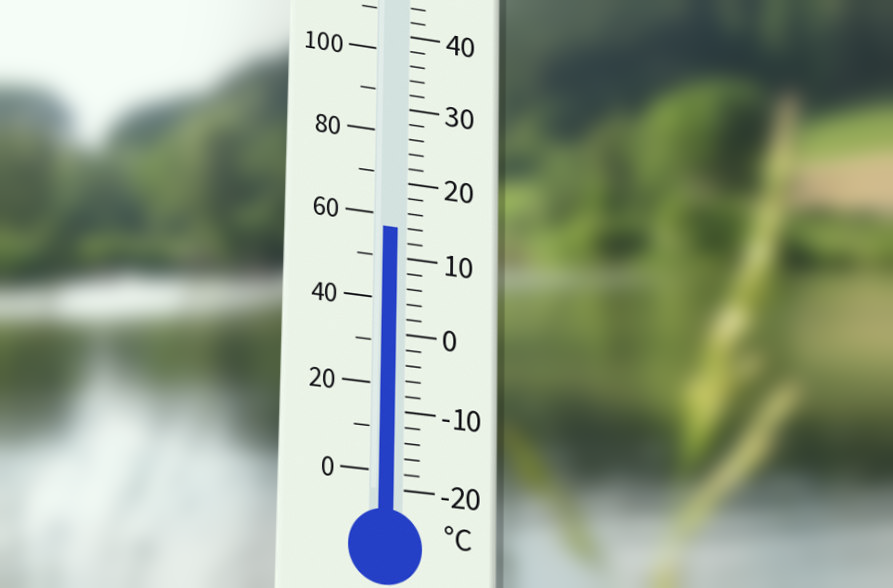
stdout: {"value": 14, "unit": "°C"}
